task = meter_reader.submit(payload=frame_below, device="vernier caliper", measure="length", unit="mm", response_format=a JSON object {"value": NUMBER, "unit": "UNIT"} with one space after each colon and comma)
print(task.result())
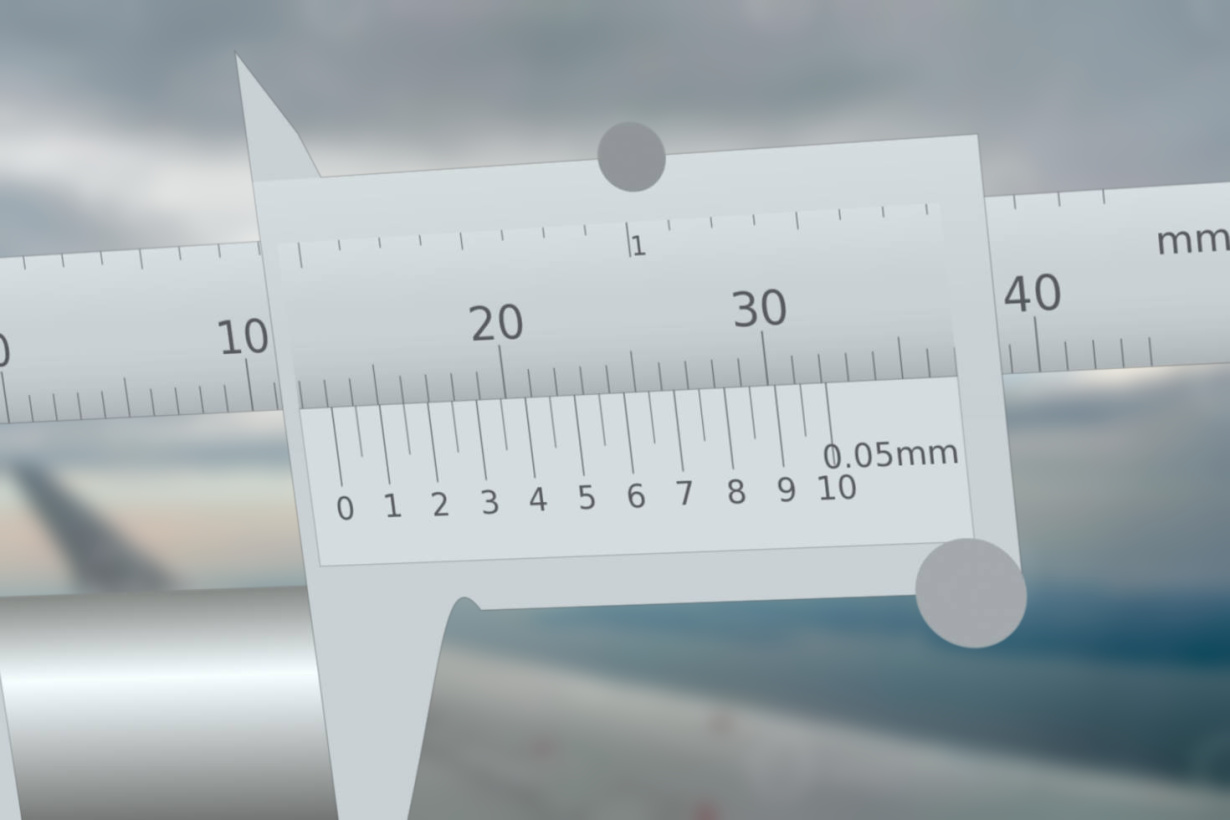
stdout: {"value": 13.15, "unit": "mm"}
